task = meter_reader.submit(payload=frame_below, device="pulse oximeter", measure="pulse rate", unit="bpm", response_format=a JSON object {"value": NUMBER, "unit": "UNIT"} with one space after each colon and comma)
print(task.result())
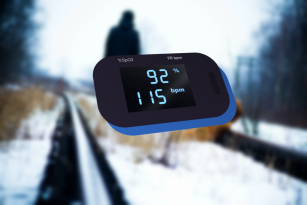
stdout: {"value": 115, "unit": "bpm"}
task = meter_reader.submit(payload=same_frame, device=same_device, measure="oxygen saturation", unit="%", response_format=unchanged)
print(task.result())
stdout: {"value": 92, "unit": "%"}
